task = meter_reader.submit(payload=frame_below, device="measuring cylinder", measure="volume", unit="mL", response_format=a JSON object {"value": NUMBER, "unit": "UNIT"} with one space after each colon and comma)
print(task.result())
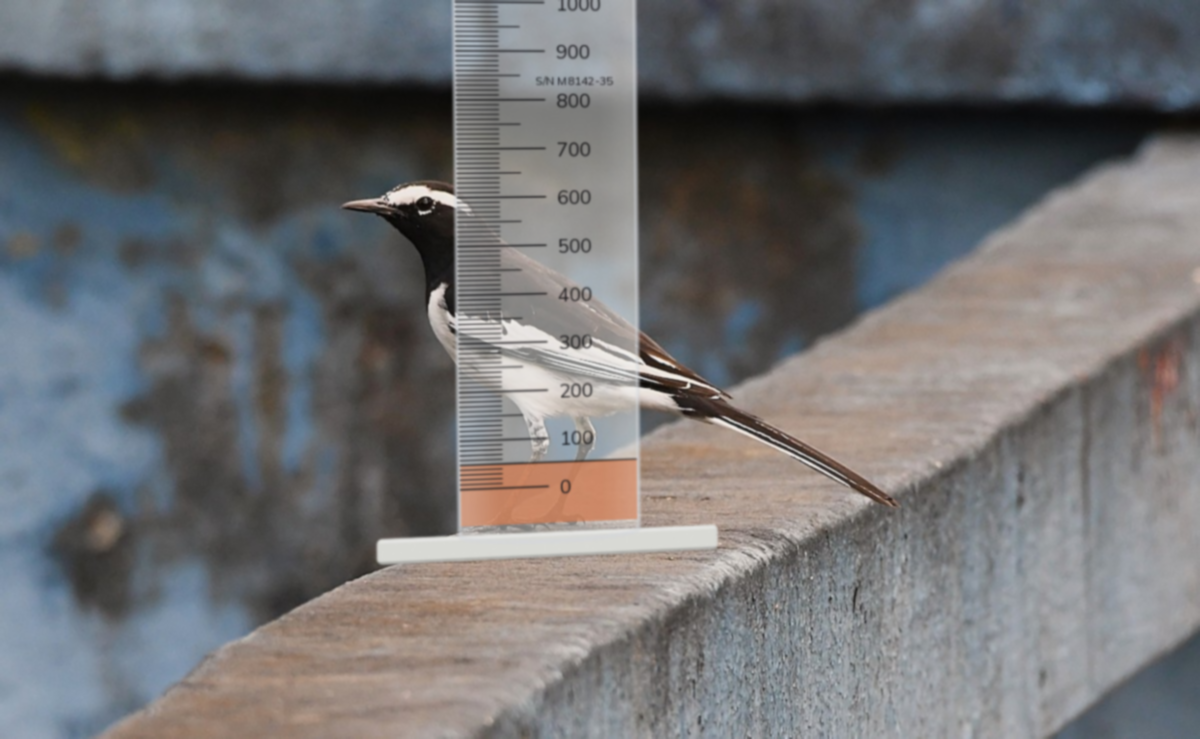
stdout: {"value": 50, "unit": "mL"}
